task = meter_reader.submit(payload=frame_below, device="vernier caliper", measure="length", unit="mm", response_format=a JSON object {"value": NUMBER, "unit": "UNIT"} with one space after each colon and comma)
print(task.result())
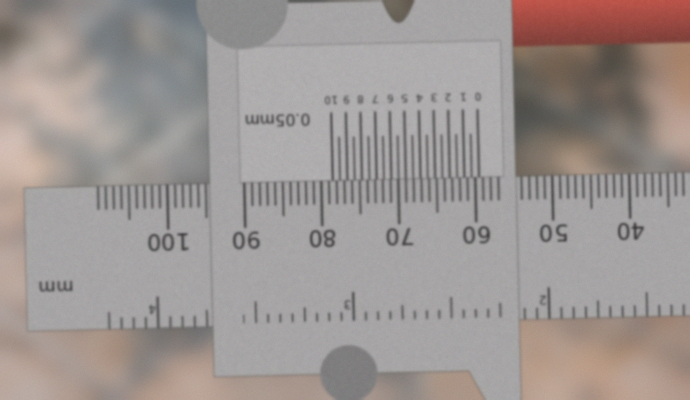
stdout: {"value": 59.5, "unit": "mm"}
